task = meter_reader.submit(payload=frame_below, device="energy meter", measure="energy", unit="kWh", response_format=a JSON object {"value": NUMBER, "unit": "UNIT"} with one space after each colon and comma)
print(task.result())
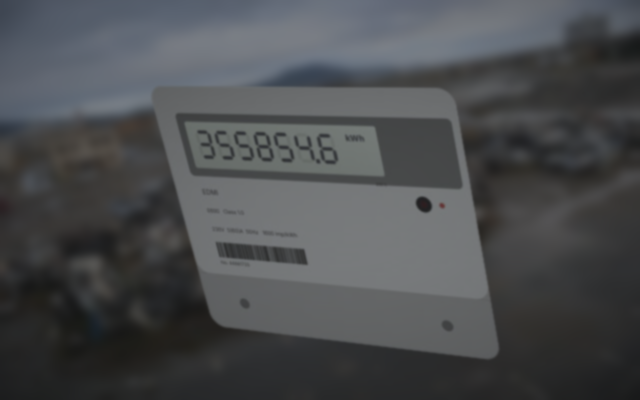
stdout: {"value": 355854.6, "unit": "kWh"}
